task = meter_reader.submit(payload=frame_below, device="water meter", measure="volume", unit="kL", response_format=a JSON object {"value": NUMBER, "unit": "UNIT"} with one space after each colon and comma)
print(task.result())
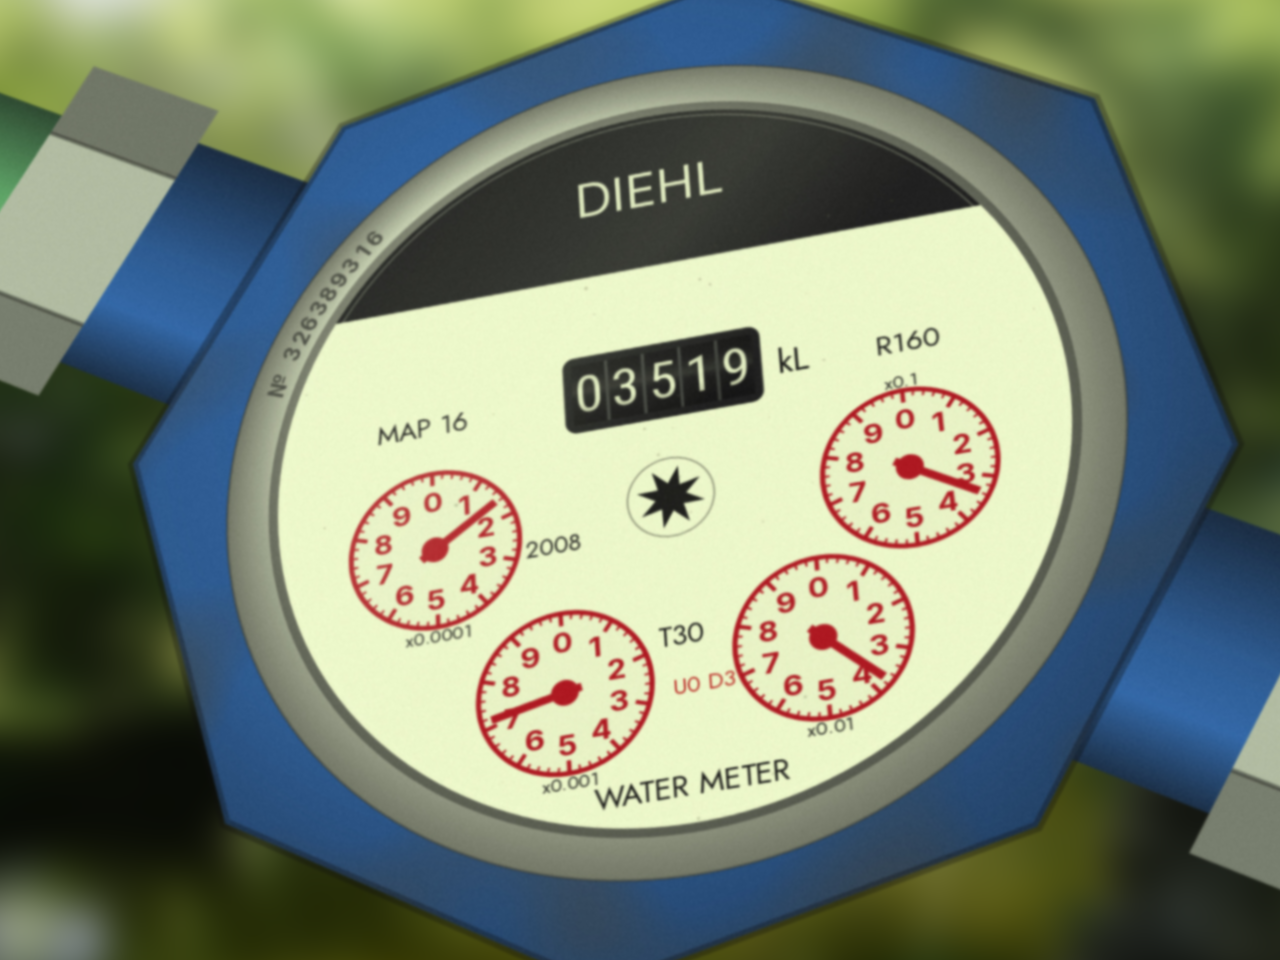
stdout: {"value": 3519.3371, "unit": "kL"}
